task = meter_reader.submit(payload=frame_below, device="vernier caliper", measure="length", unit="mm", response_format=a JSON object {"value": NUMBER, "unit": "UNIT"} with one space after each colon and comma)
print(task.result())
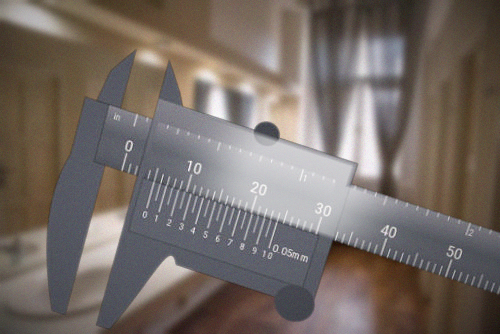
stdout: {"value": 5.0, "unit": "mm"}
